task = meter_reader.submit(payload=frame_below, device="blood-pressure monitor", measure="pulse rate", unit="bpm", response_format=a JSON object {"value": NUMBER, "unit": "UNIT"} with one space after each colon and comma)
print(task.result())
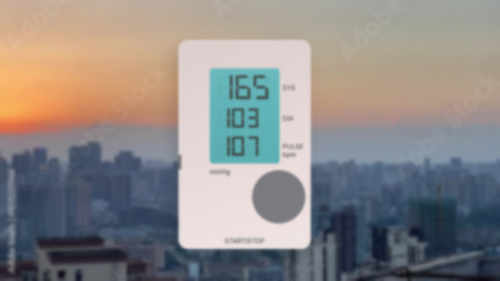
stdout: {"value": 107, "unit": "bpm"}
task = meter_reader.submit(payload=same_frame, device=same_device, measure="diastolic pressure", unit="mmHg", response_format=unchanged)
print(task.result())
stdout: {"value": 103, "unit": "mmHg"}
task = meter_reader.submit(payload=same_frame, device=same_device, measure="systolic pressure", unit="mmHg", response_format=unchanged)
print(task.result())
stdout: {"value": 165, "unit": "mmHg"}
